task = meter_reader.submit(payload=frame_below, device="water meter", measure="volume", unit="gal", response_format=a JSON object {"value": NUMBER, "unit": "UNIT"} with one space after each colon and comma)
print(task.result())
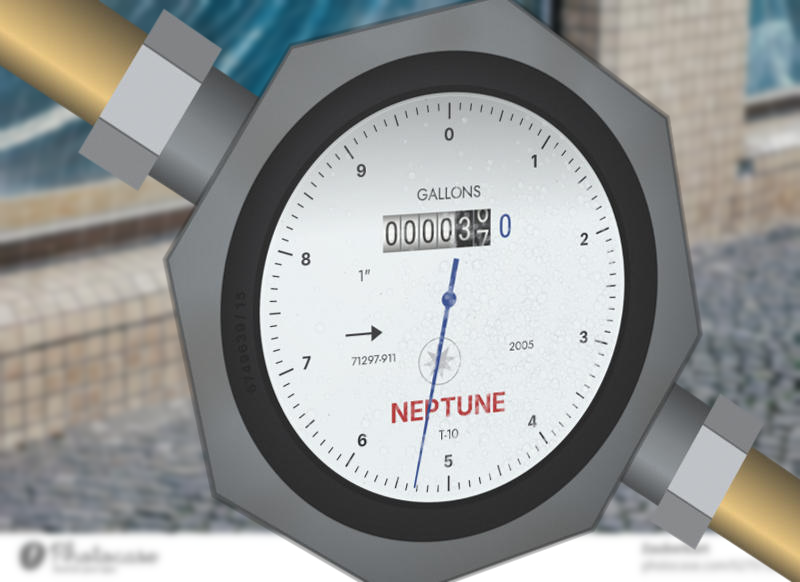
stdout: {"value": 365.3, "unit": "gal"}
